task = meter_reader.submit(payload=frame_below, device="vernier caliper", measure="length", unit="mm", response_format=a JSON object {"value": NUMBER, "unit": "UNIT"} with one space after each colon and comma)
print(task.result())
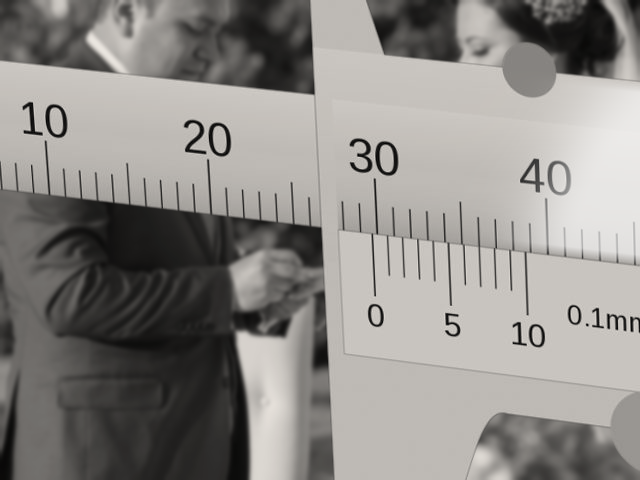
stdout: {"value": 29.7, "unit": "mm"}
